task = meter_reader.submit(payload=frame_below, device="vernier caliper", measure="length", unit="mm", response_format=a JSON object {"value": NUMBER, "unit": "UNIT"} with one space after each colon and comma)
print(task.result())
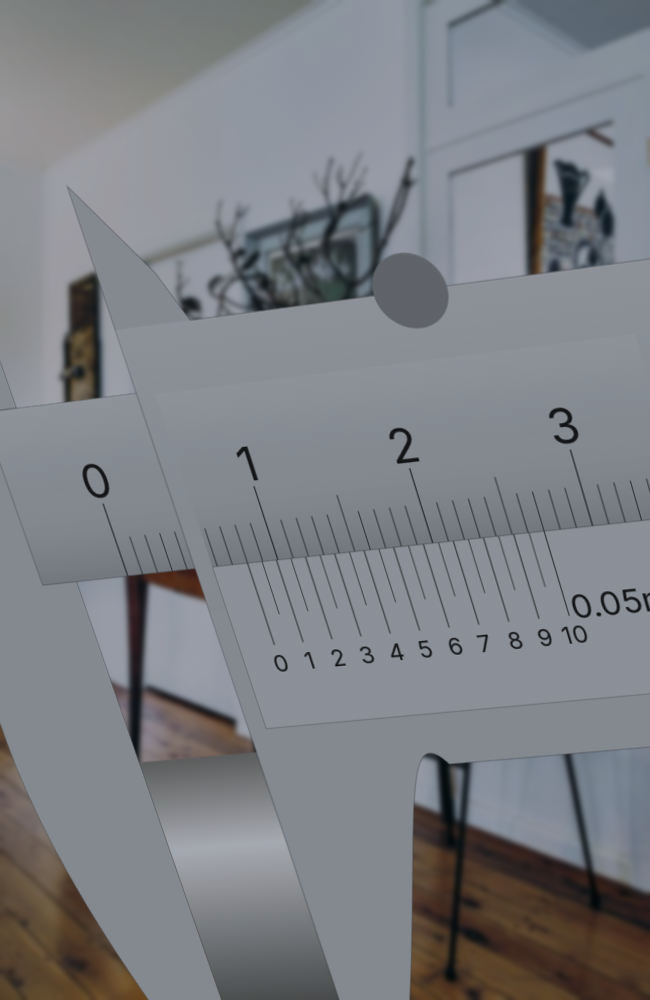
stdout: {"value": 8.0, "unit": "mm"}
